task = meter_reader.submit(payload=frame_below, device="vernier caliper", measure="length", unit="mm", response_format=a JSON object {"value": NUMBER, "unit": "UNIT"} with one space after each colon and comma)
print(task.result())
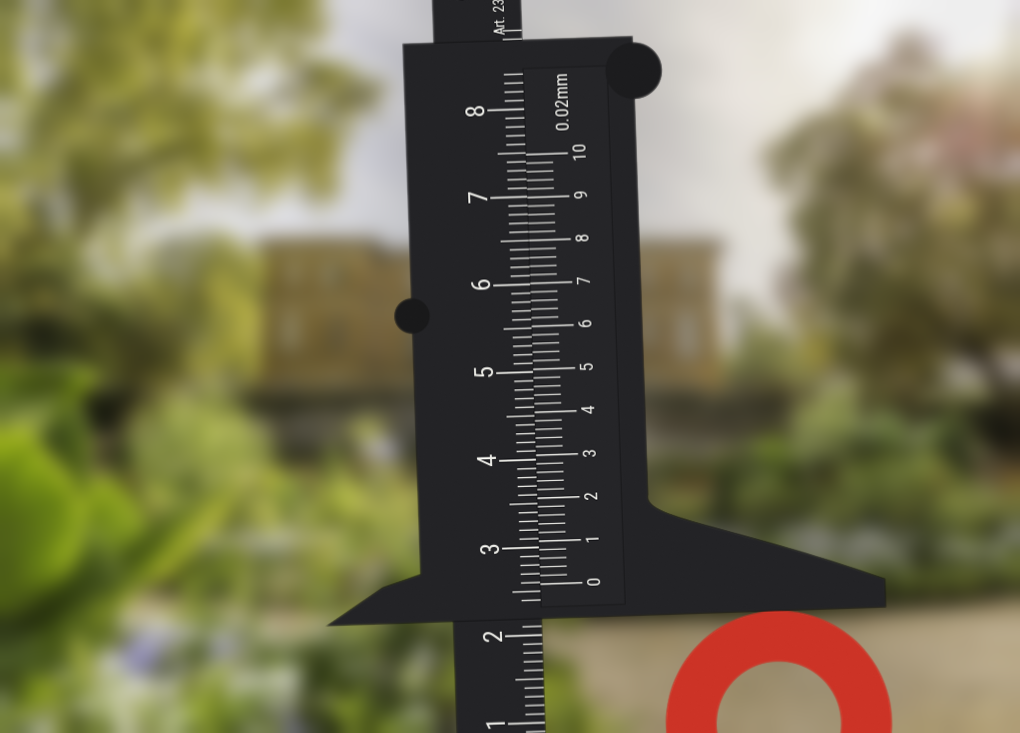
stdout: {"value": 25.8, "unit": "mm"}
